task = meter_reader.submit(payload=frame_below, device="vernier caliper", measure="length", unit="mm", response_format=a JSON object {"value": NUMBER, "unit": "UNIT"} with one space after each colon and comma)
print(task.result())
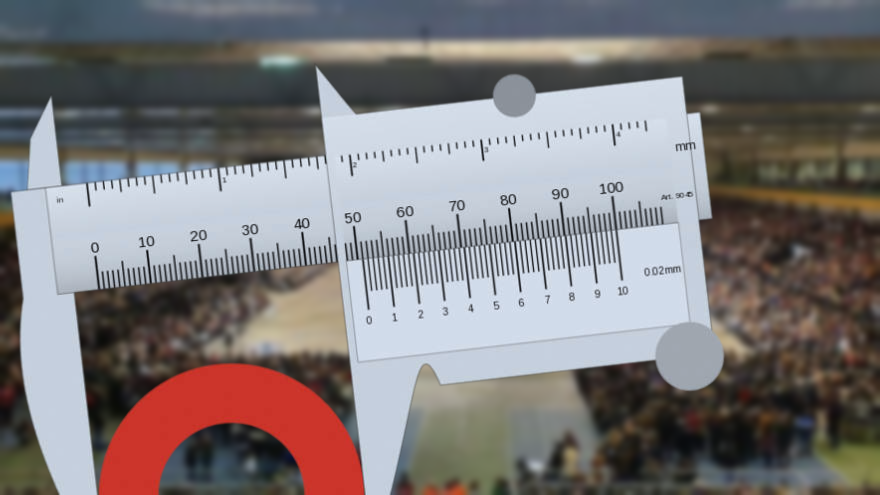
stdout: {"value": 51.0, "unit": "mm"}
